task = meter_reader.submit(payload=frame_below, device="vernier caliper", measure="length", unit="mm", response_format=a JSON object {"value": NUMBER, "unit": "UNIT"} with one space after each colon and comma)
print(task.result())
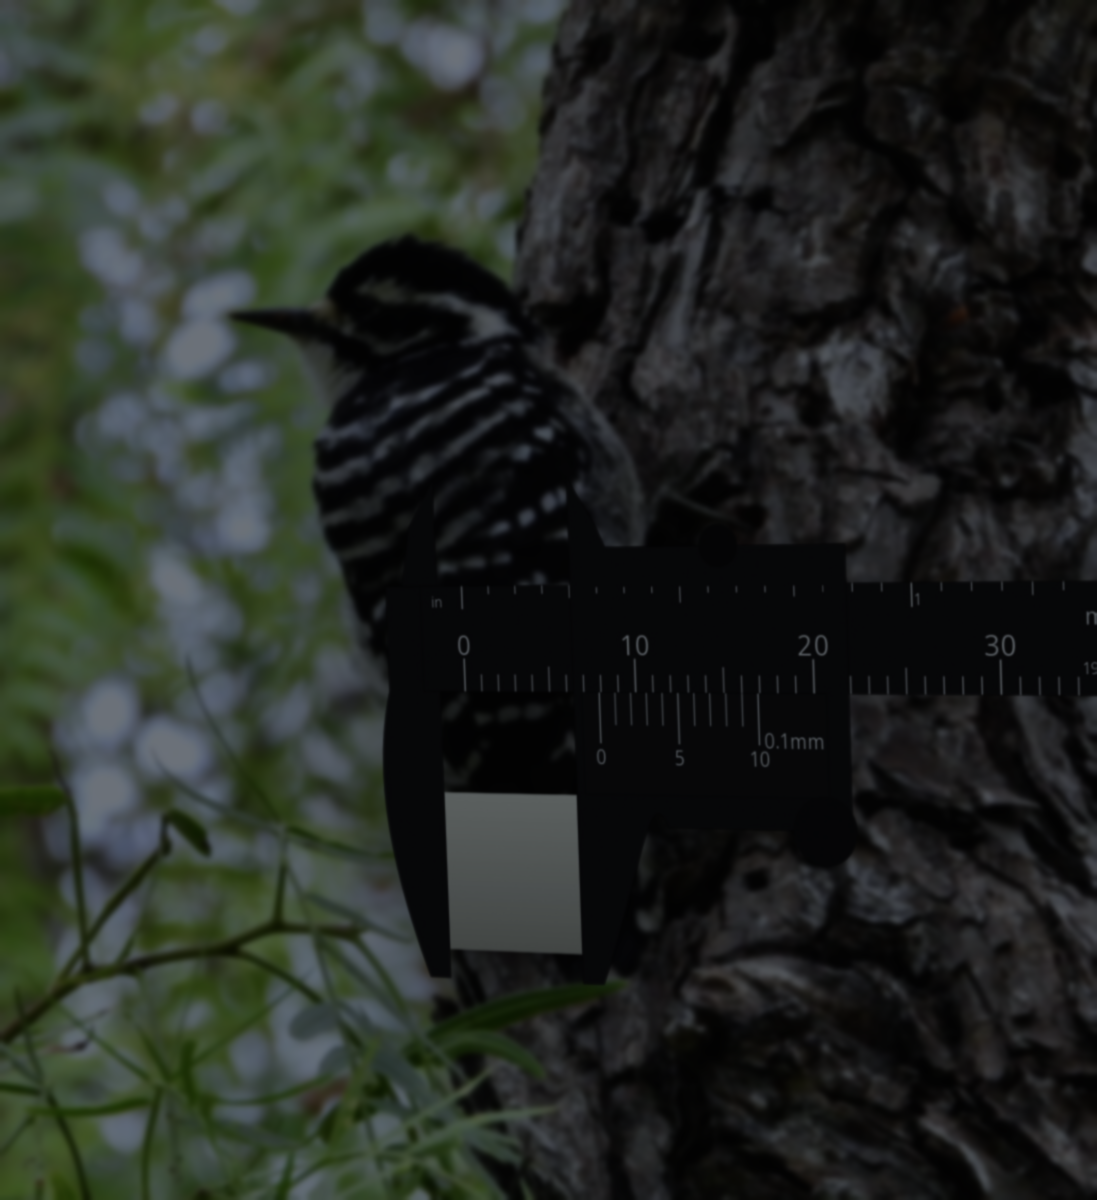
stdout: {"value": 7.9, "unit": "mm"}
